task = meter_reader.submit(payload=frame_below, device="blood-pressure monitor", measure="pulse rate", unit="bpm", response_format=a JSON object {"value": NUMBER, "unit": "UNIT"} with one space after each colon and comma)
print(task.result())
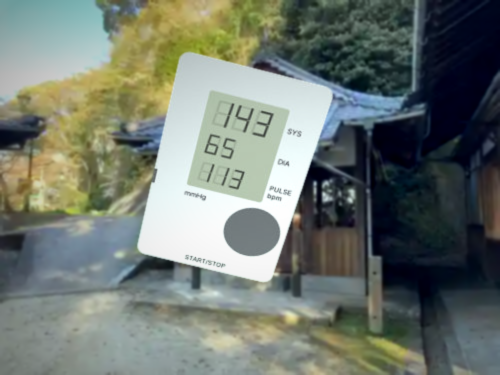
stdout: {"value": 113, "unit": "bpm"}
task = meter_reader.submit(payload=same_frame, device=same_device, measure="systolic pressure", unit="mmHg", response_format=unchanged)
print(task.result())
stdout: {"value": 143, "unit": "mmHg"}
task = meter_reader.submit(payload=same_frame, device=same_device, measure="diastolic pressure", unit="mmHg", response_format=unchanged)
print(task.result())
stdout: {"value": 65, "unit": "mmHg"}
